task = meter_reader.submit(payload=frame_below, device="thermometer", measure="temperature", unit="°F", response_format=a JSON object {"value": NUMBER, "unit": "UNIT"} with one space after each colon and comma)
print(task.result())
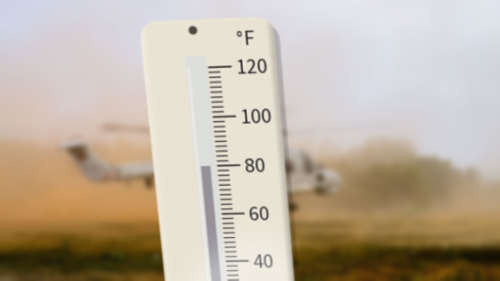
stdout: {"value": 80, "unit": "°F"}
